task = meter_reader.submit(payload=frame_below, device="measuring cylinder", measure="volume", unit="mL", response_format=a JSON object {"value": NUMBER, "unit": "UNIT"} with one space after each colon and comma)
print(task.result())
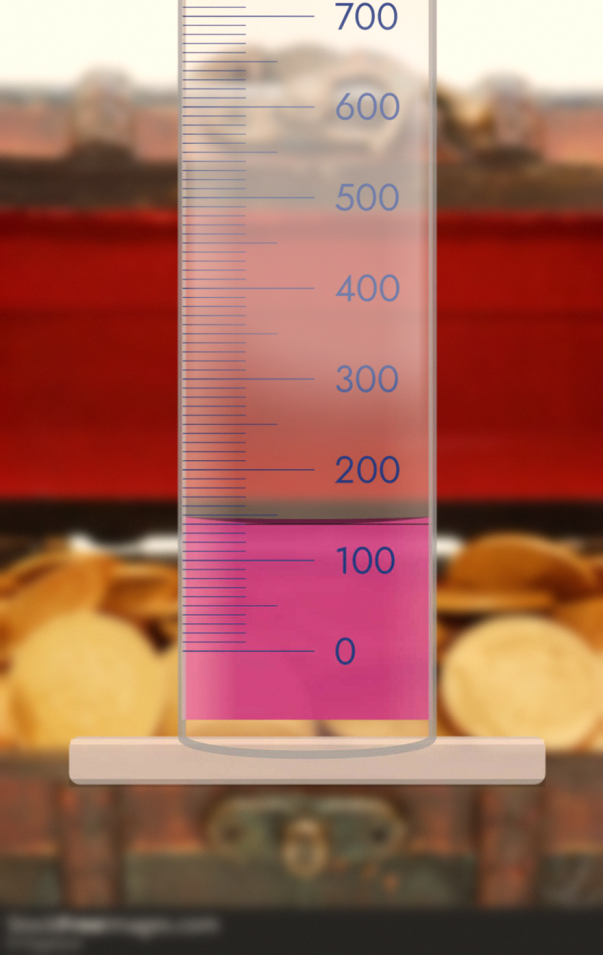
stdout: {"value": 140, "unit": "mL"}
